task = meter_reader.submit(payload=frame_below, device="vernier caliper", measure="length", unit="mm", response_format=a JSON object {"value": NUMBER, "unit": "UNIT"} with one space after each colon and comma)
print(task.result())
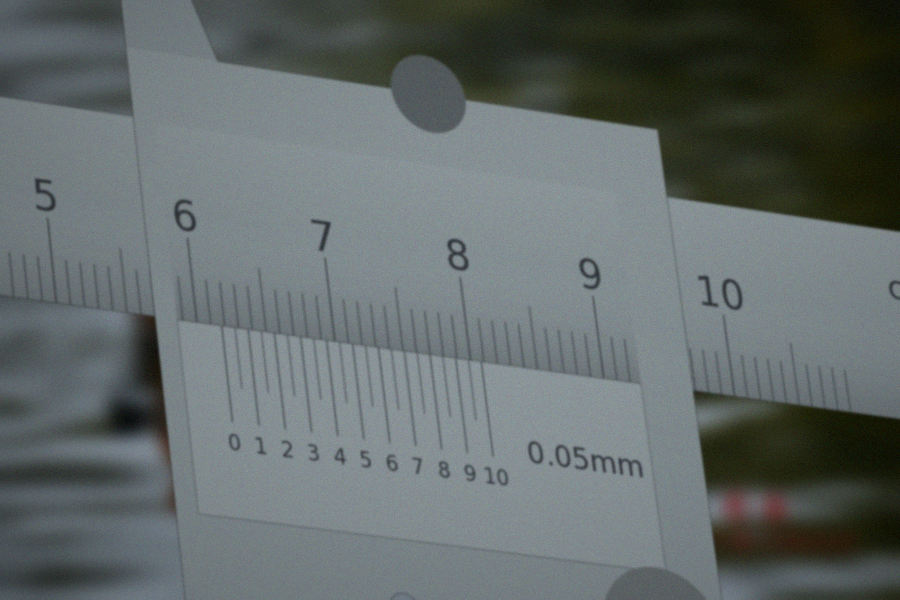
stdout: {"value": 61.8, "unit": "mm"}
